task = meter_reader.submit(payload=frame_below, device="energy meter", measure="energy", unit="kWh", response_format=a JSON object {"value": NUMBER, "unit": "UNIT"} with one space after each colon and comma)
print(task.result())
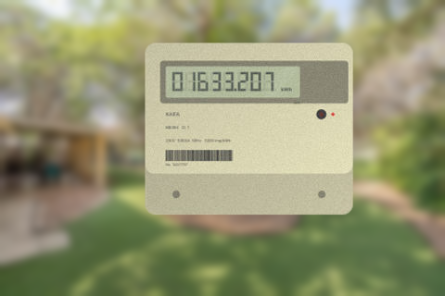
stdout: {"value": 1633.207, "unit": "kWh"}
